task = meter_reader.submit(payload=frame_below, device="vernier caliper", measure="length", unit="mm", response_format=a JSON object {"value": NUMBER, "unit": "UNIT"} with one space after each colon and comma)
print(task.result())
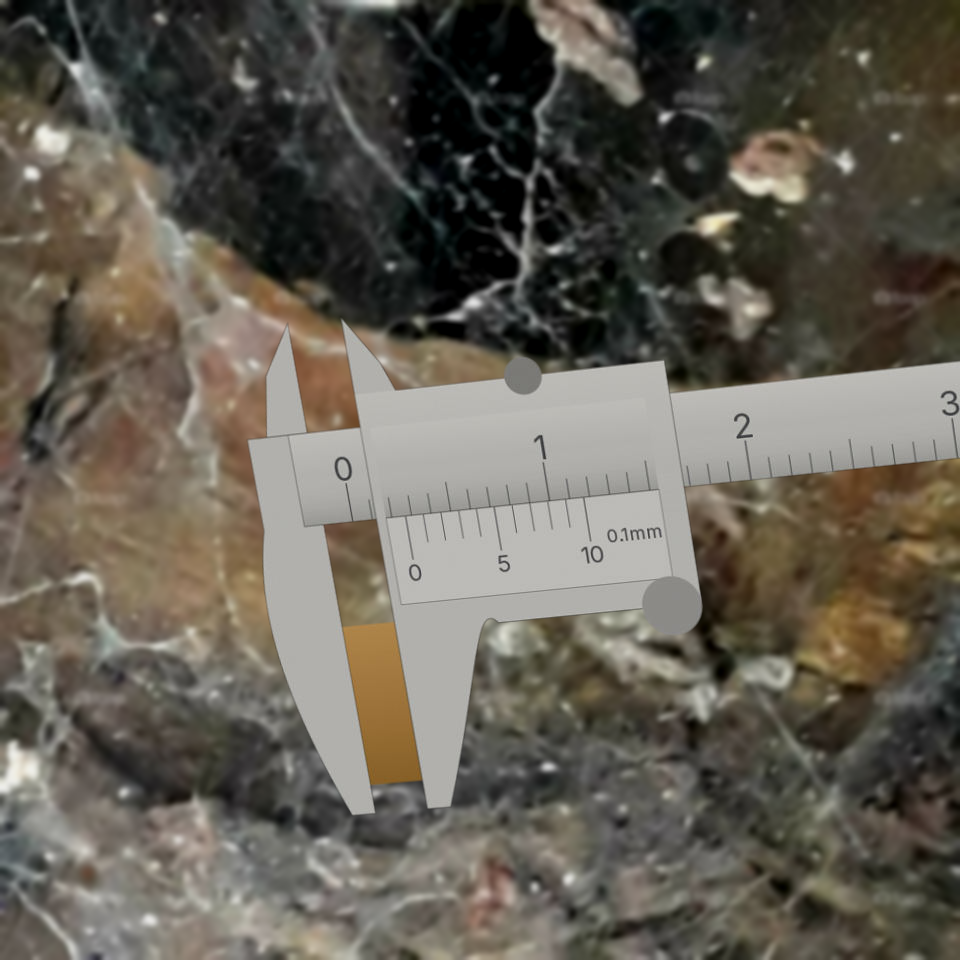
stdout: {"value": 2.7, "unit": "mm"}
